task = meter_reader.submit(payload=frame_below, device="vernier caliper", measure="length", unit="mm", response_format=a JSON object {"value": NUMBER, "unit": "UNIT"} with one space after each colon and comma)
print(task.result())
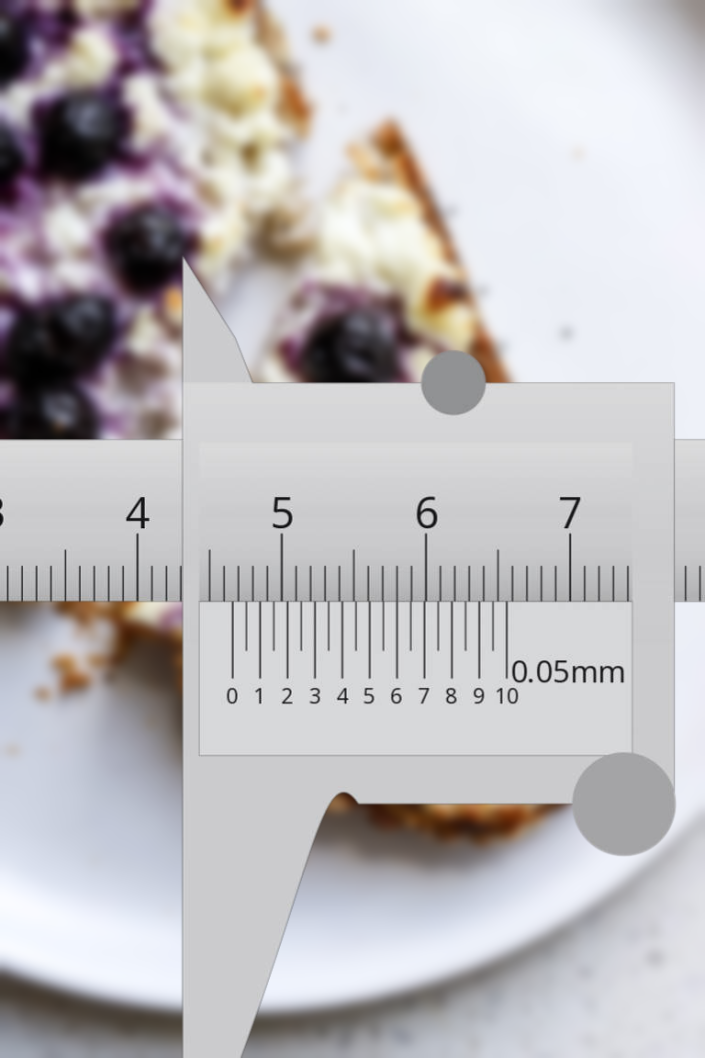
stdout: {"value": 46.6, "unit": "mm"}
